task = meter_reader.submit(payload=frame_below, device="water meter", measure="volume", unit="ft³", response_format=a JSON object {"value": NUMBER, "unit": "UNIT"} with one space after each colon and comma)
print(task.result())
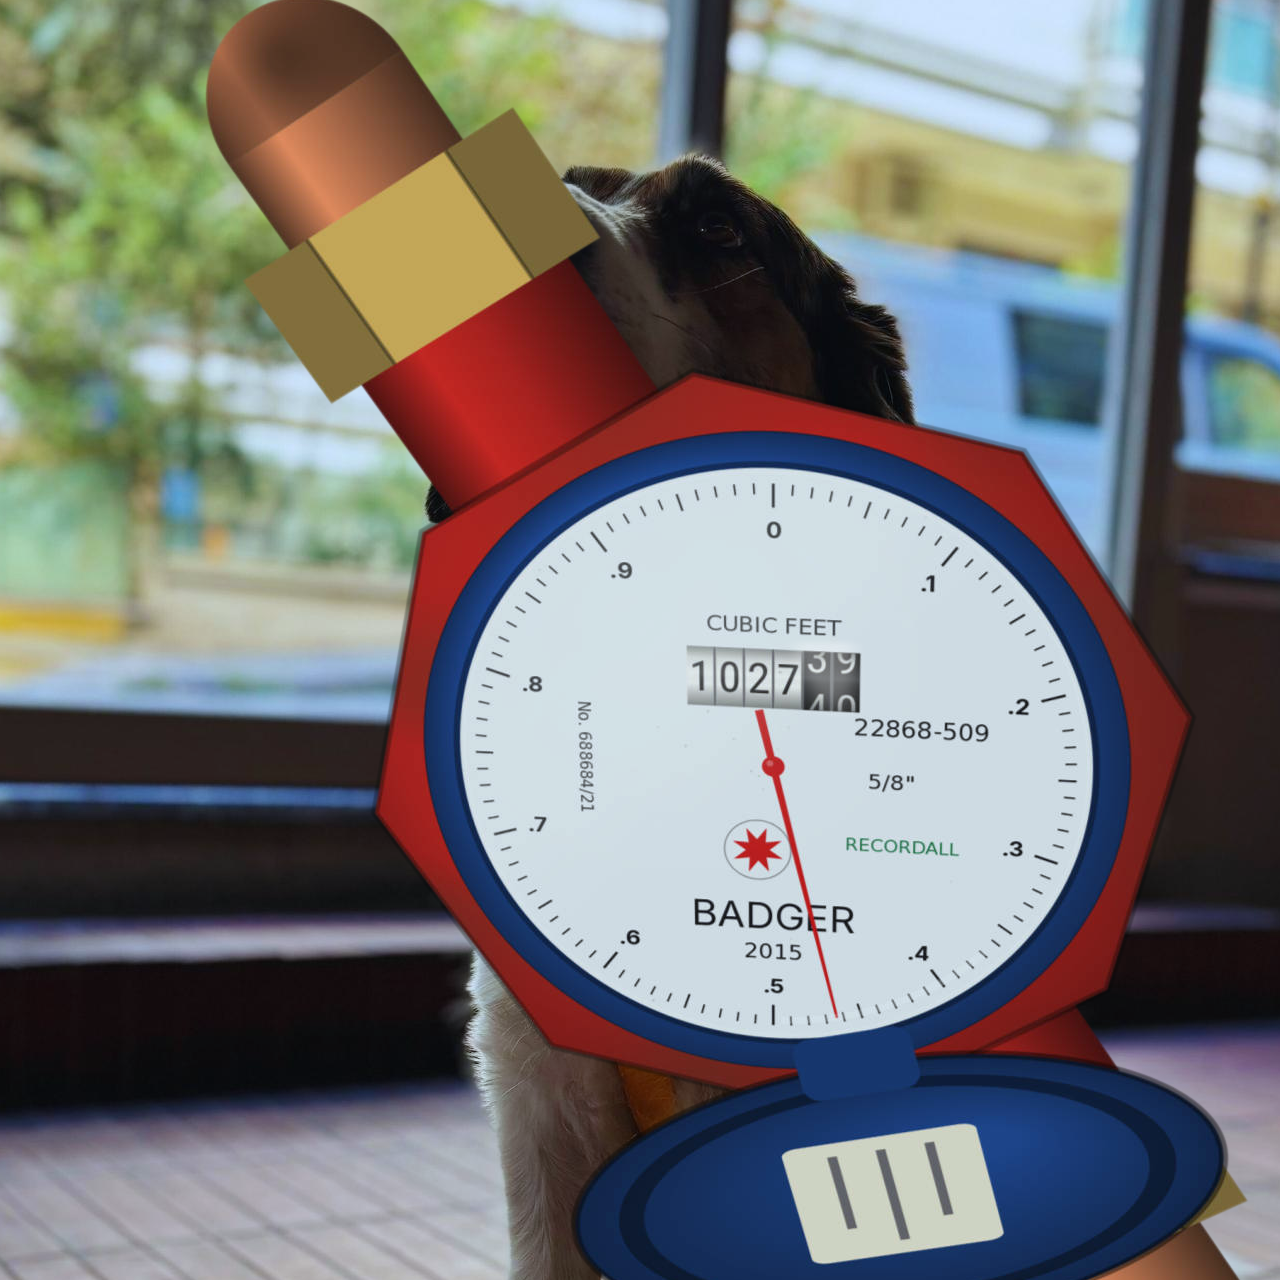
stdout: {"value": 102739.46, "unit": "ft³"}
